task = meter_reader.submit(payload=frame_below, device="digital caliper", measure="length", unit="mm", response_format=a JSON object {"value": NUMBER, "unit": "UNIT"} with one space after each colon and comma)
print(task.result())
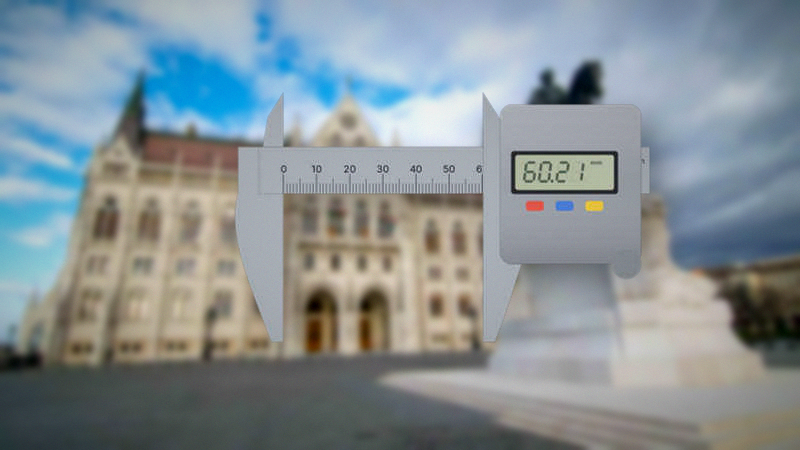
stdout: {"value": 60.21, "unit": "mm"}
